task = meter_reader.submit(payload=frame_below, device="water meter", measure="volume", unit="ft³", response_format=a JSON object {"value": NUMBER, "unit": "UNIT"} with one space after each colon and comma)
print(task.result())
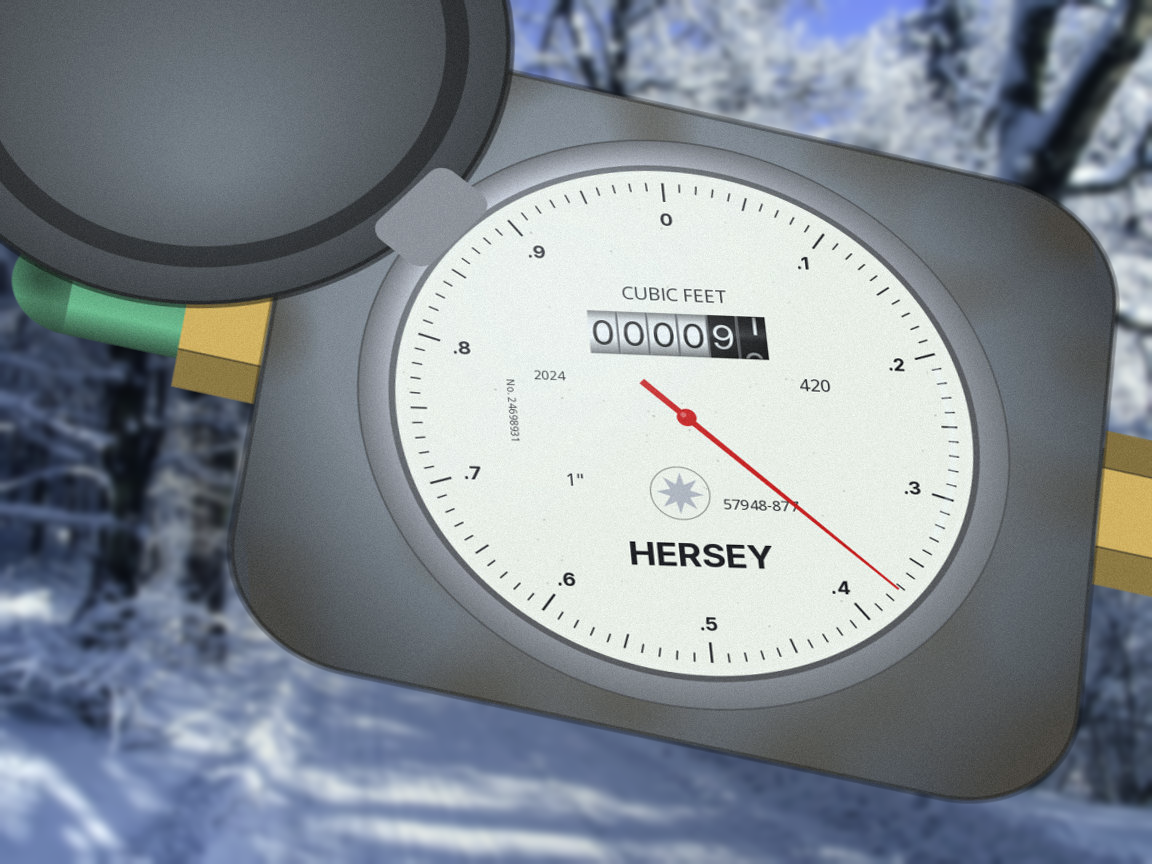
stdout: {"value": 91.37, "unit": "ft³"}
